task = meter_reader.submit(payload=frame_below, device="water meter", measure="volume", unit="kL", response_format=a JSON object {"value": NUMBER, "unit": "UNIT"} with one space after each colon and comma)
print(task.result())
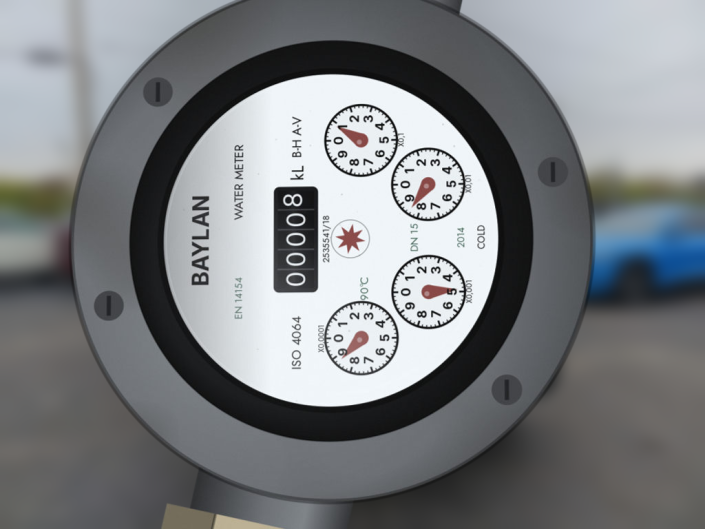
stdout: {"value": 8.0848, "unit": "kL"}
